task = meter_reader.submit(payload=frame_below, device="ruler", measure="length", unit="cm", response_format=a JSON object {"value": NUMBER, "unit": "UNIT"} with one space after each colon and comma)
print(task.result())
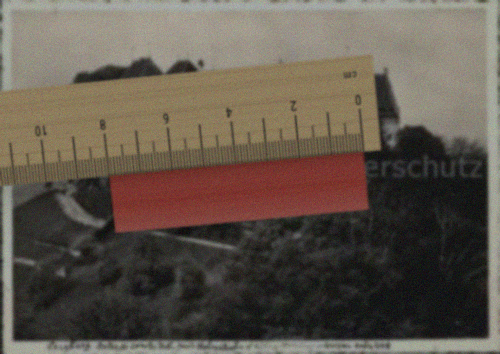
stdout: {"value": 8, "unit": "cm"}
